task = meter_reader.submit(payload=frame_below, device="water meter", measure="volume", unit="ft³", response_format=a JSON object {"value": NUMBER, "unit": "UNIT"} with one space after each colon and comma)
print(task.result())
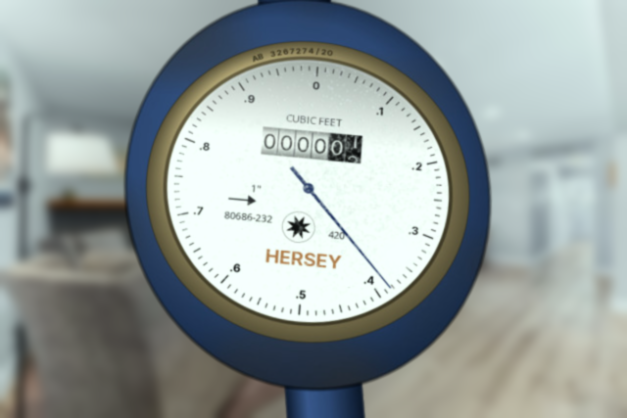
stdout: {"value": 1.38, "unit": "ft³"}
